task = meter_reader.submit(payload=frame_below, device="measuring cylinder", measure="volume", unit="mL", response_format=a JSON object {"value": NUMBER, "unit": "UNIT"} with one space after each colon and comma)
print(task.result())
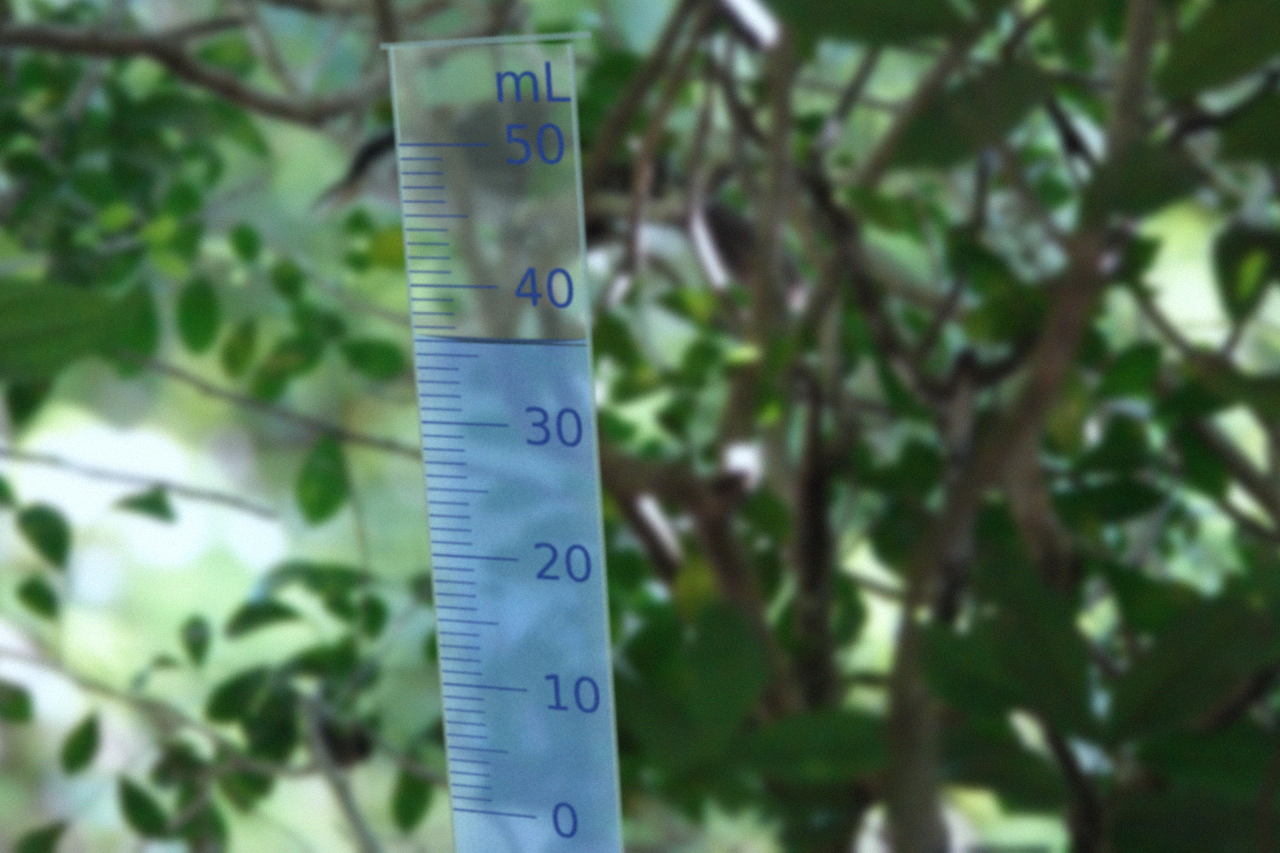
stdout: {"value": 36, "unit": "mL"}
